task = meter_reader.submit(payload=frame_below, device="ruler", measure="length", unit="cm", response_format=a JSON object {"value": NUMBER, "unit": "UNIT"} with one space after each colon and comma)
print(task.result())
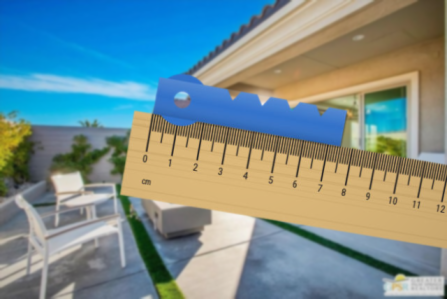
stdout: {"value": 7.5, "unit": "cm"}
